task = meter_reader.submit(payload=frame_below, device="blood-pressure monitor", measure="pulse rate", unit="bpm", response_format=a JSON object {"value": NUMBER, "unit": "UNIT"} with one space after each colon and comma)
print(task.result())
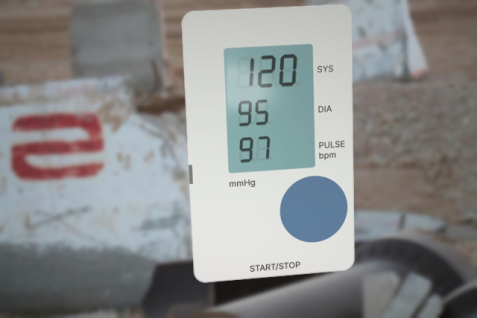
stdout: {"value": 97, "unit": "bpm"}
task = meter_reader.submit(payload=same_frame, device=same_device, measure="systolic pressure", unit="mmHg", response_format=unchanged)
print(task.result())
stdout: {"value": 120, "unit": "mmHg"}
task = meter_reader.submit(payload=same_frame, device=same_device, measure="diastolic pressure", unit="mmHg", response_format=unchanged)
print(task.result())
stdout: {"value": 95, "unit": "mmHg"}
